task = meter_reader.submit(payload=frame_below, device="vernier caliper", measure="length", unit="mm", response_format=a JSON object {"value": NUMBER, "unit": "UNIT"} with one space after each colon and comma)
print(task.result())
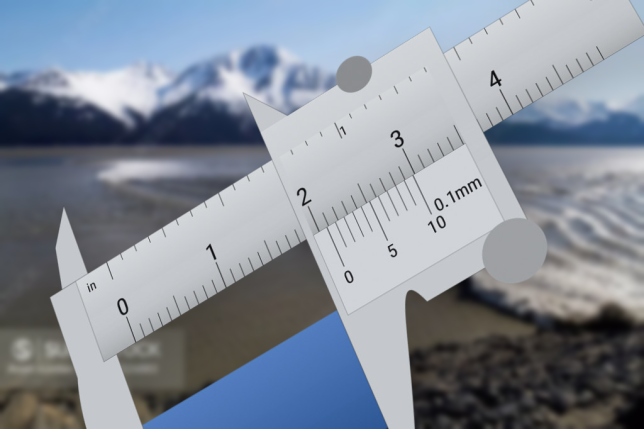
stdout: {"value": 20.8, "unit": "mm"}
